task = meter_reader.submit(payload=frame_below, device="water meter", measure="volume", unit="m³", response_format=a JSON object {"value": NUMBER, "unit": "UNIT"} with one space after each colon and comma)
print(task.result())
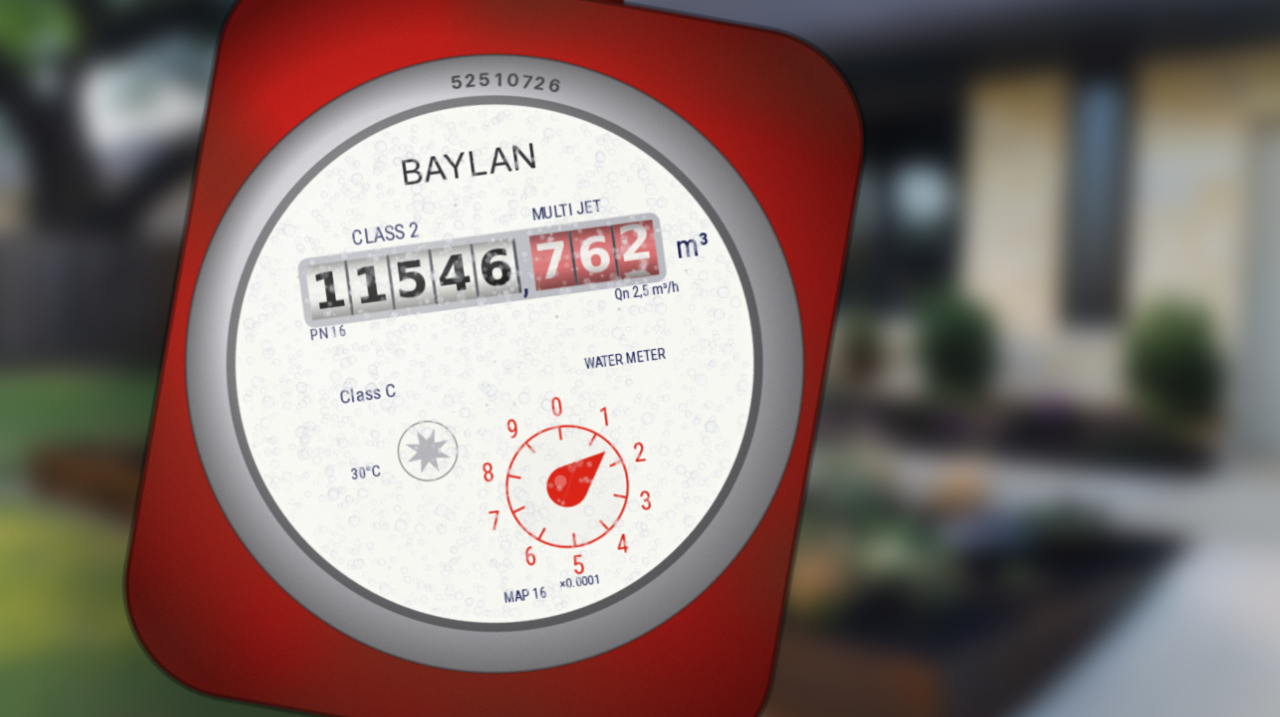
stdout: {"value": 11546.7621, "unit": "m³"}
